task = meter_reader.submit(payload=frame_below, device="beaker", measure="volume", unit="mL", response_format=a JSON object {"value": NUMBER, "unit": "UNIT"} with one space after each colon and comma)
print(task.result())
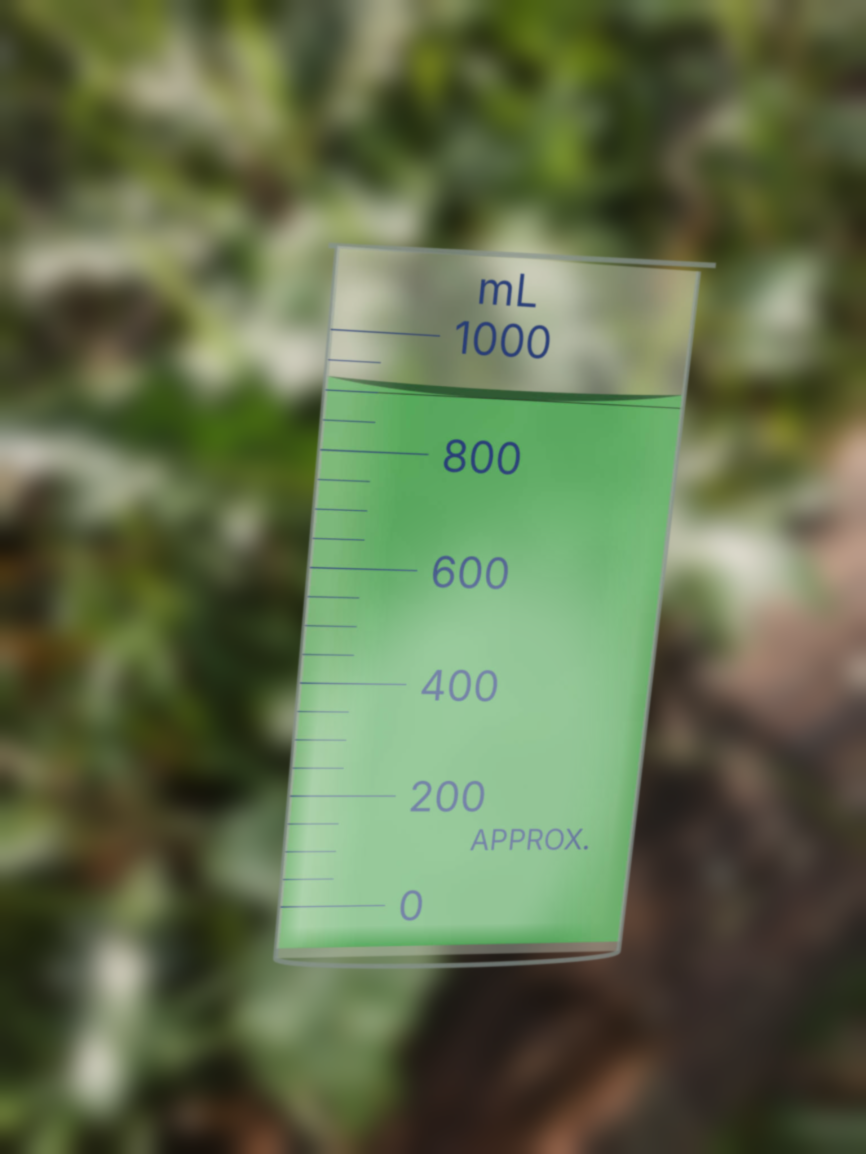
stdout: {"value": 900, "unit": "mL"}
